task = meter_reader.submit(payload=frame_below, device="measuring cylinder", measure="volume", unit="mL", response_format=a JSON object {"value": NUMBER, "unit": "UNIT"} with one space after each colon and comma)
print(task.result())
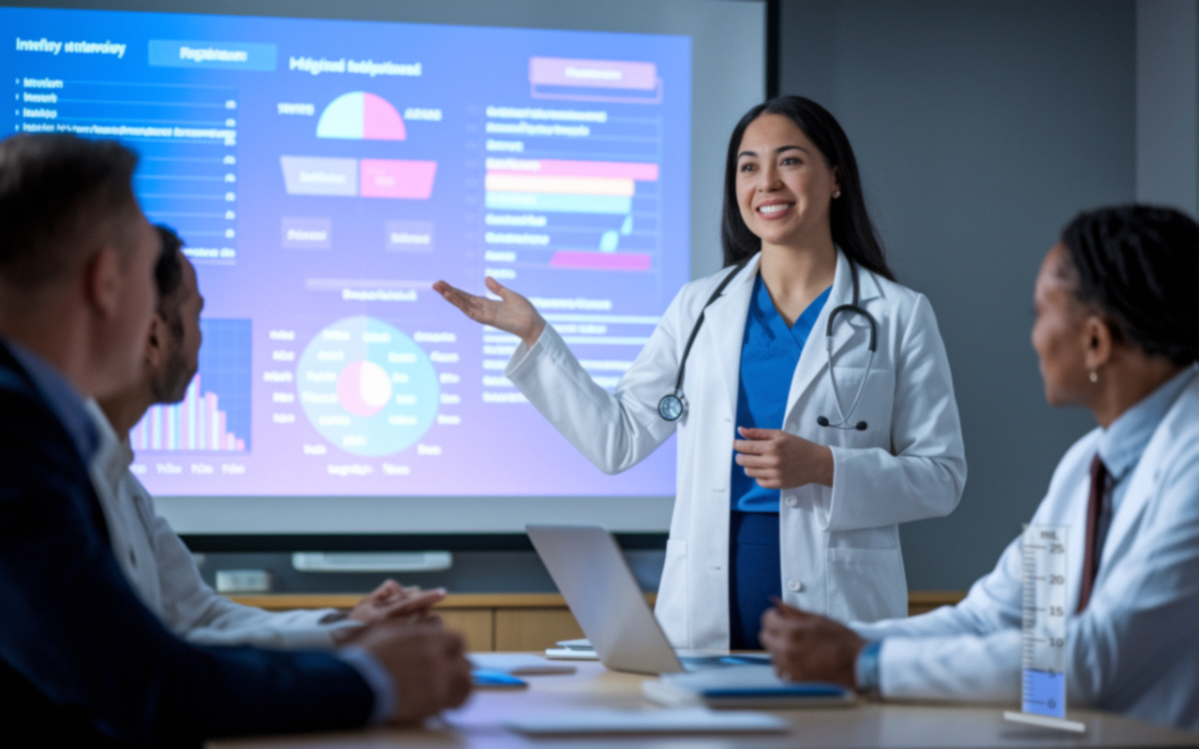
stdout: {"value": 5, "unit": "mL"}
